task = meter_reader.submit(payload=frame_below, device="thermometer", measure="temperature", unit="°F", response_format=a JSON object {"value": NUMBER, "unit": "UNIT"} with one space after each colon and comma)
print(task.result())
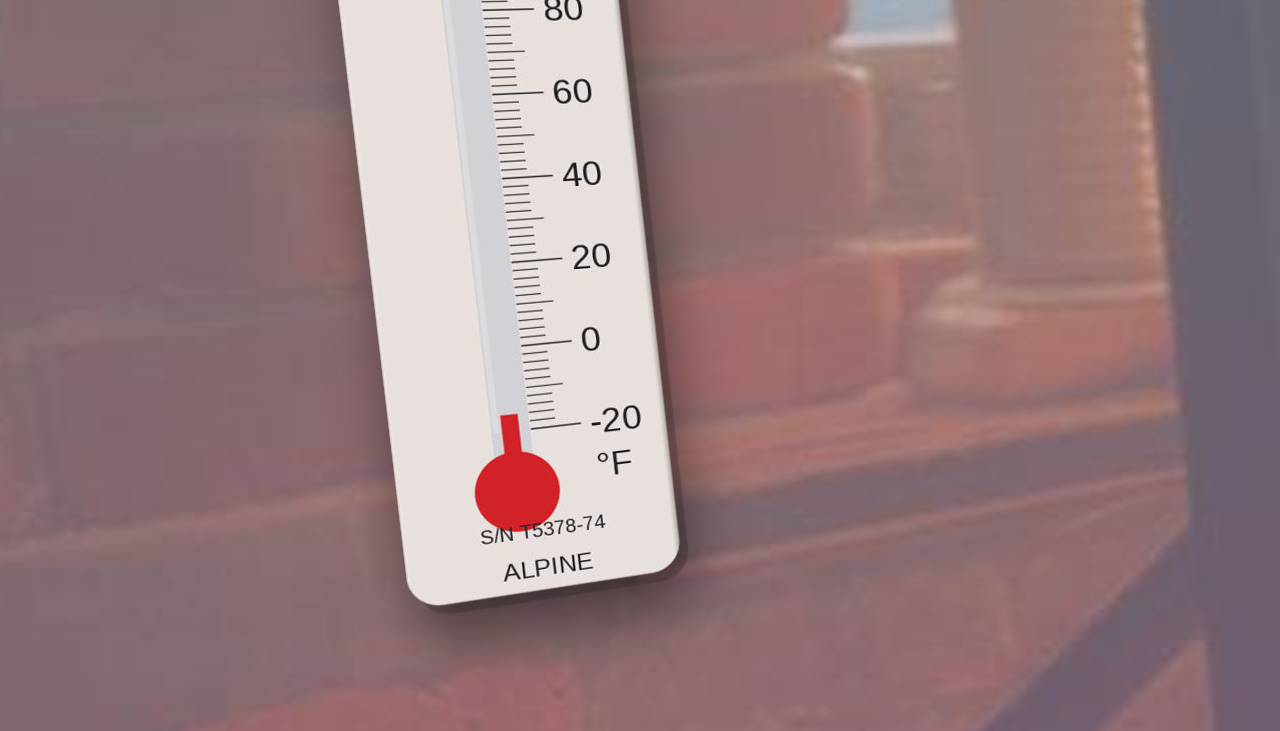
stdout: {"value": -16, "unit": "°F"}
